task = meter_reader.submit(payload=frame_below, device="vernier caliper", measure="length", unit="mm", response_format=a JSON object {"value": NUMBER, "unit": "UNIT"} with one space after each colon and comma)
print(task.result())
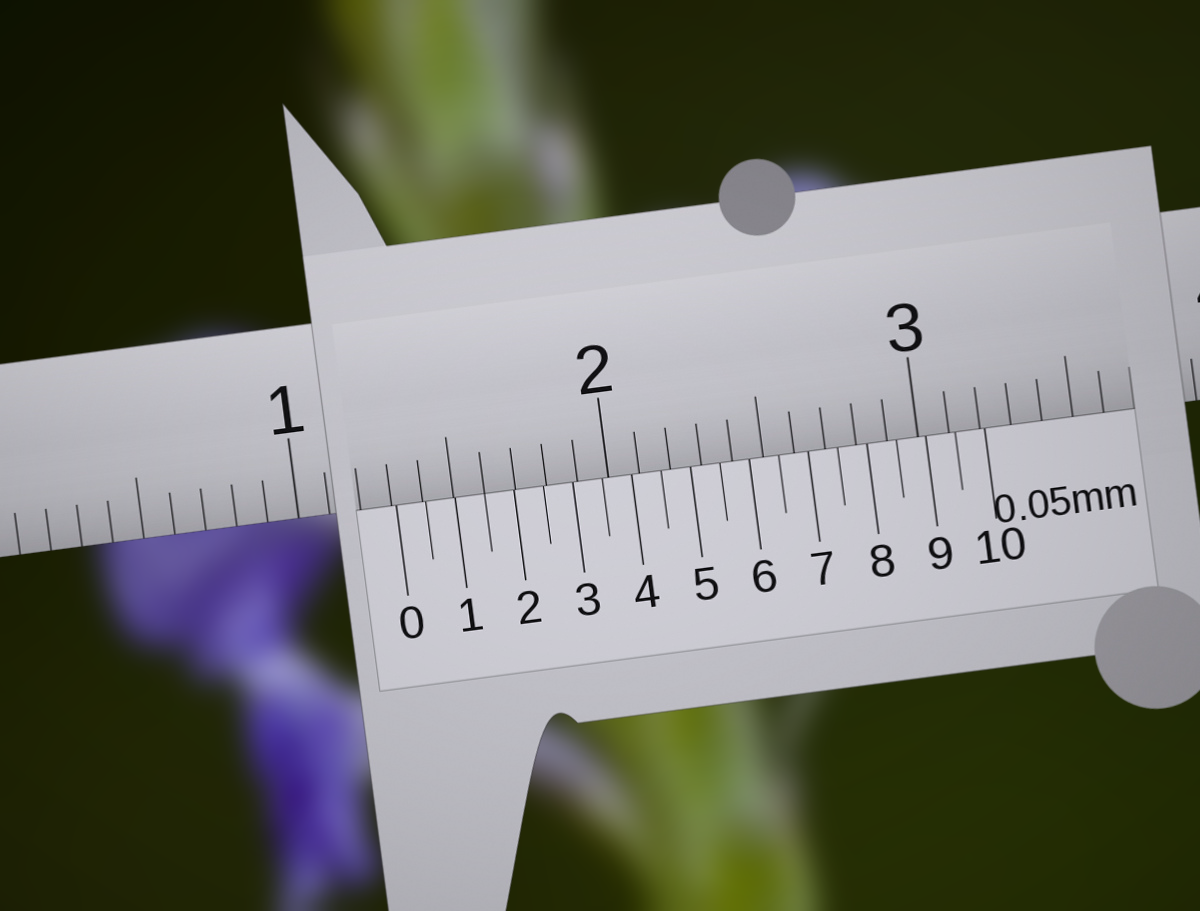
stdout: {"value": 13.15, "unit": "mm"}
